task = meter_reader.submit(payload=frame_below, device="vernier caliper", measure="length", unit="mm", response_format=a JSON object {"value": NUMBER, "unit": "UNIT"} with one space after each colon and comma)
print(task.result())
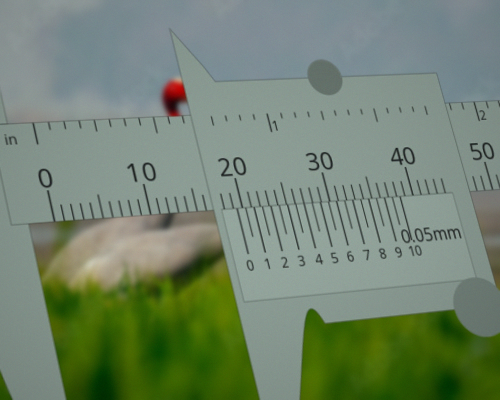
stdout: {"value": 19.4, "unit": "mm"}
